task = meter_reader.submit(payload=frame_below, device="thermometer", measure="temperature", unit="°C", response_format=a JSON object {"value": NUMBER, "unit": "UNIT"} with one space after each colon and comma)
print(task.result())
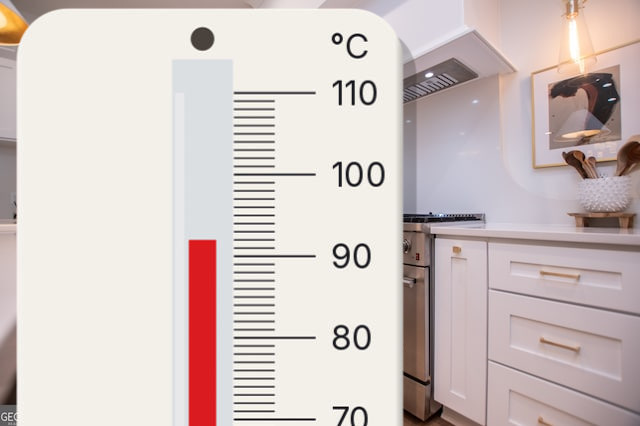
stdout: {"value": 92, "unit": "°C"}
